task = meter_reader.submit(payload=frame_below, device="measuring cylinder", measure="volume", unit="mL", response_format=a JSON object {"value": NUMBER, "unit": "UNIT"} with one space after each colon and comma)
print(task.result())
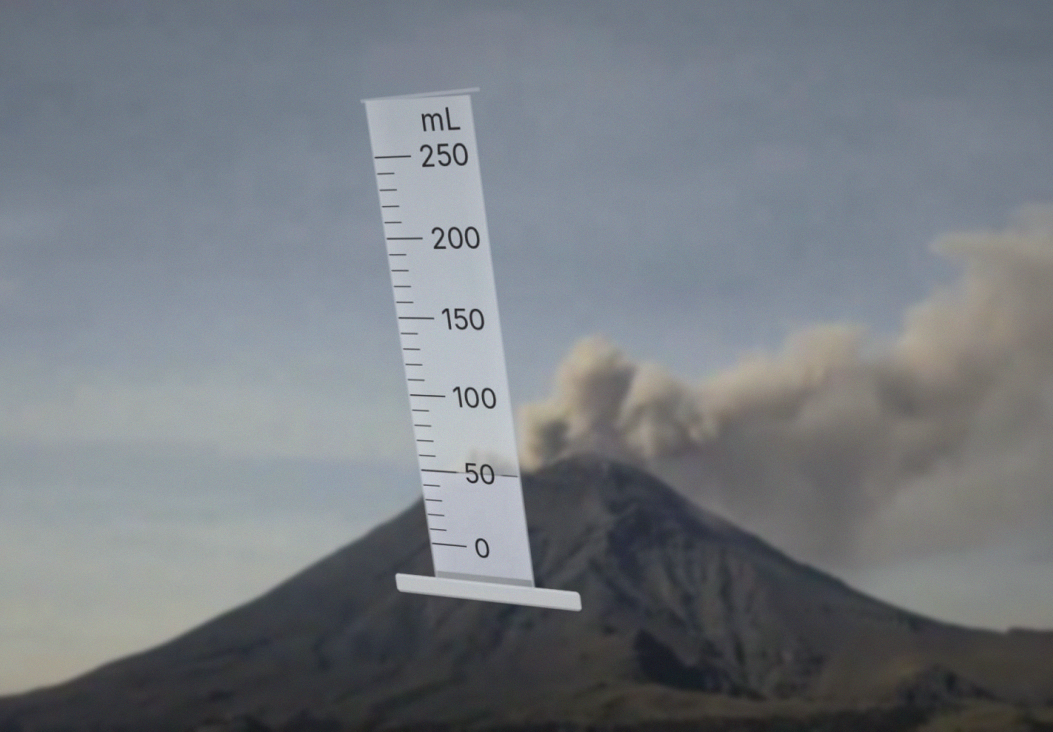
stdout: {"value": 50, "unit": "mL"}
